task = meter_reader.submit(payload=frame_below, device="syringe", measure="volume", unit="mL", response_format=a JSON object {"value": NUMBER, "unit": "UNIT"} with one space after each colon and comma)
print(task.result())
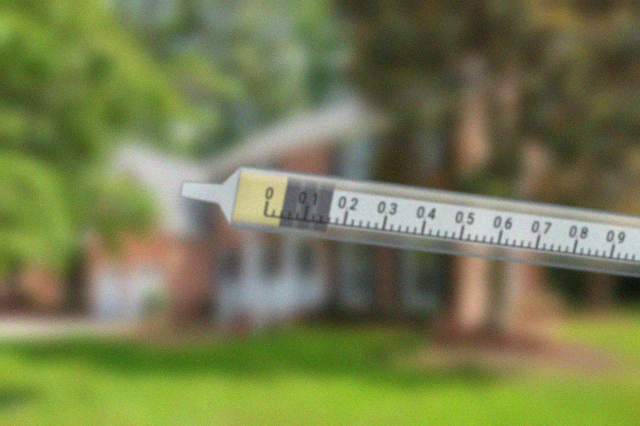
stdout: {"value": 0.04, "unit": "mL"}
